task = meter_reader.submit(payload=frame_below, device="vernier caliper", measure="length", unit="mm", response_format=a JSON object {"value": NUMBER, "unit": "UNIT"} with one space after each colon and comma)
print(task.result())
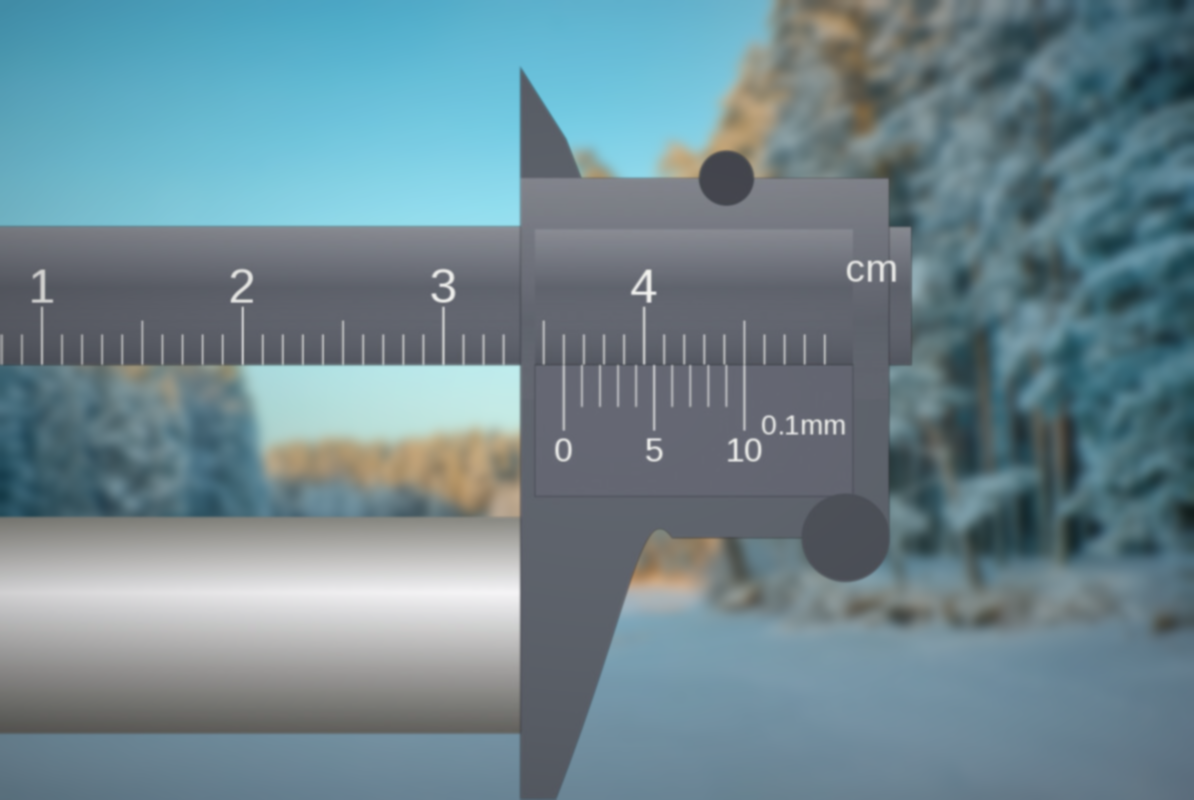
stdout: {"value": 36.0, "unit": "mm"}
